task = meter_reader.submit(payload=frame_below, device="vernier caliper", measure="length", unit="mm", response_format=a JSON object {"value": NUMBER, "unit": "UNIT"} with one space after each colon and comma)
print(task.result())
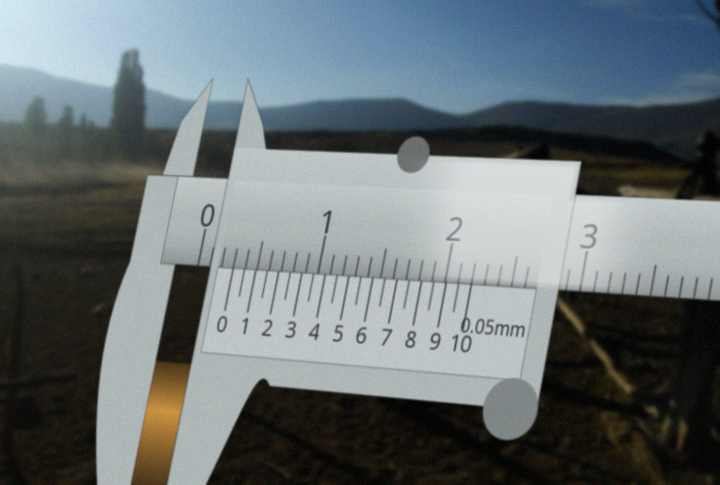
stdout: {"value": 3.0, "unit": "mm"}
